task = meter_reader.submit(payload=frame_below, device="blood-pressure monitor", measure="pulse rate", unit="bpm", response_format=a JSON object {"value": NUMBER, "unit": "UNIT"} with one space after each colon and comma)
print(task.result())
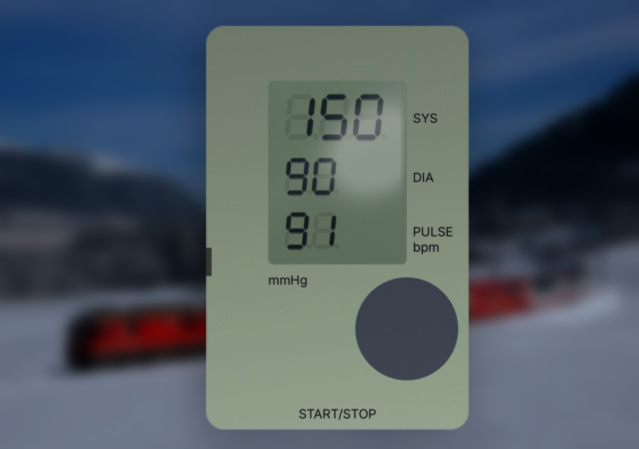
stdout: {"value": 91, "unit": "bpm"}
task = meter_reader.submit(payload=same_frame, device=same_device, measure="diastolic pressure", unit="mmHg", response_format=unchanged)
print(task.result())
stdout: {"value": 90, "unit": "mmHg"}
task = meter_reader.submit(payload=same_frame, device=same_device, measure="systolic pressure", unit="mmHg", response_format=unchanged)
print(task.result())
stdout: {"value": 150, "unit": "mmHg"}
